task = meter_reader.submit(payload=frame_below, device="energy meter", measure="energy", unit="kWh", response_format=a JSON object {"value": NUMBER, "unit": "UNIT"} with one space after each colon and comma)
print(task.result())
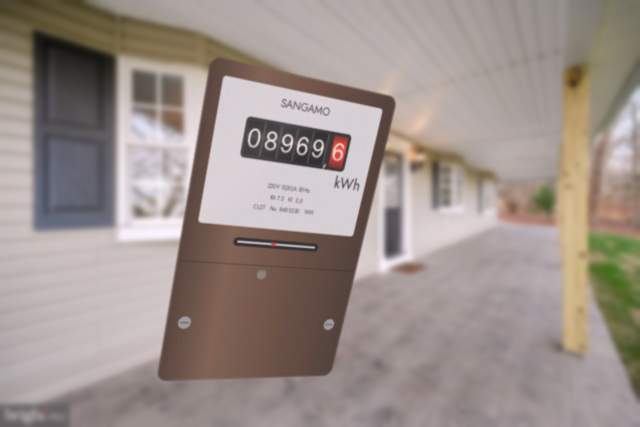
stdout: {"value": 8969.6, "unit": "kWh"}
